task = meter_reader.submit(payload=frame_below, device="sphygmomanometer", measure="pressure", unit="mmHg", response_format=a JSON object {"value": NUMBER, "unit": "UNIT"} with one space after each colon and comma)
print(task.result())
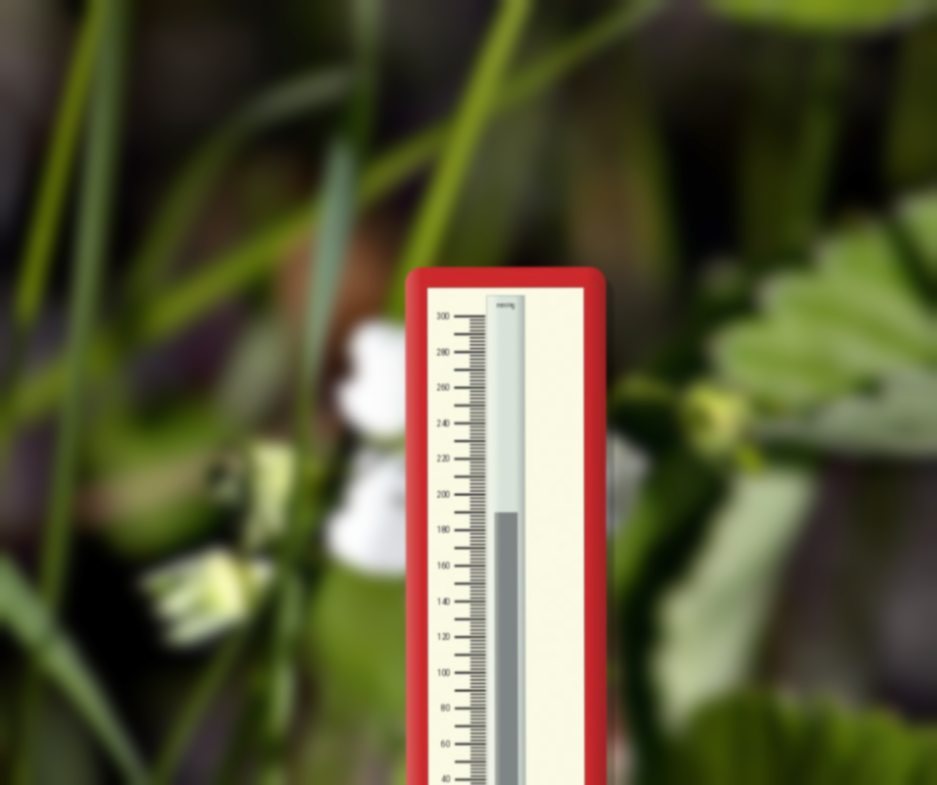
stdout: {"value": 190, "unit": "mmHg"}
